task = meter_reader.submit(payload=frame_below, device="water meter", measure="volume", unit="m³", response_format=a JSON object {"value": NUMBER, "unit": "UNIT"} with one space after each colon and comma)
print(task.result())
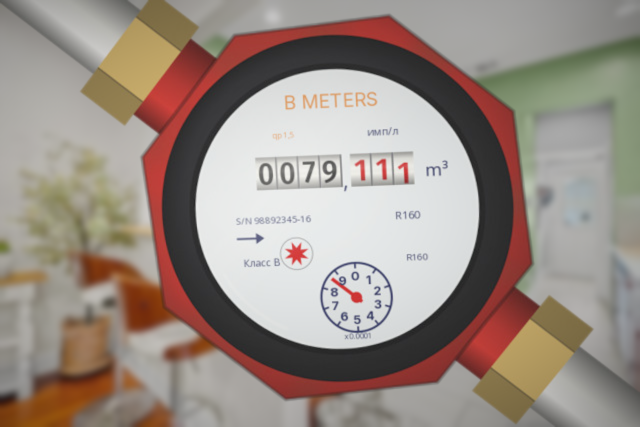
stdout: {"value": 79.1108, "unit": "m³"}
